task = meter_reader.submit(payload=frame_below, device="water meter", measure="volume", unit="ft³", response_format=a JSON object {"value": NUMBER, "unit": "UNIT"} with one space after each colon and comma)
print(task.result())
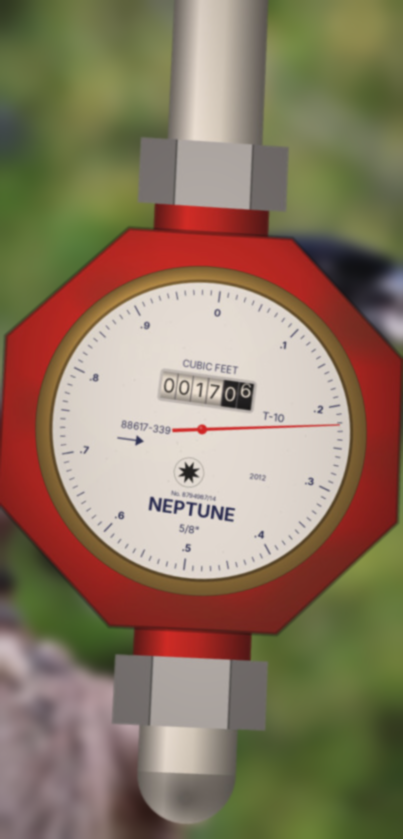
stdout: {"value": 1706.22, "unit": "ft³"}
